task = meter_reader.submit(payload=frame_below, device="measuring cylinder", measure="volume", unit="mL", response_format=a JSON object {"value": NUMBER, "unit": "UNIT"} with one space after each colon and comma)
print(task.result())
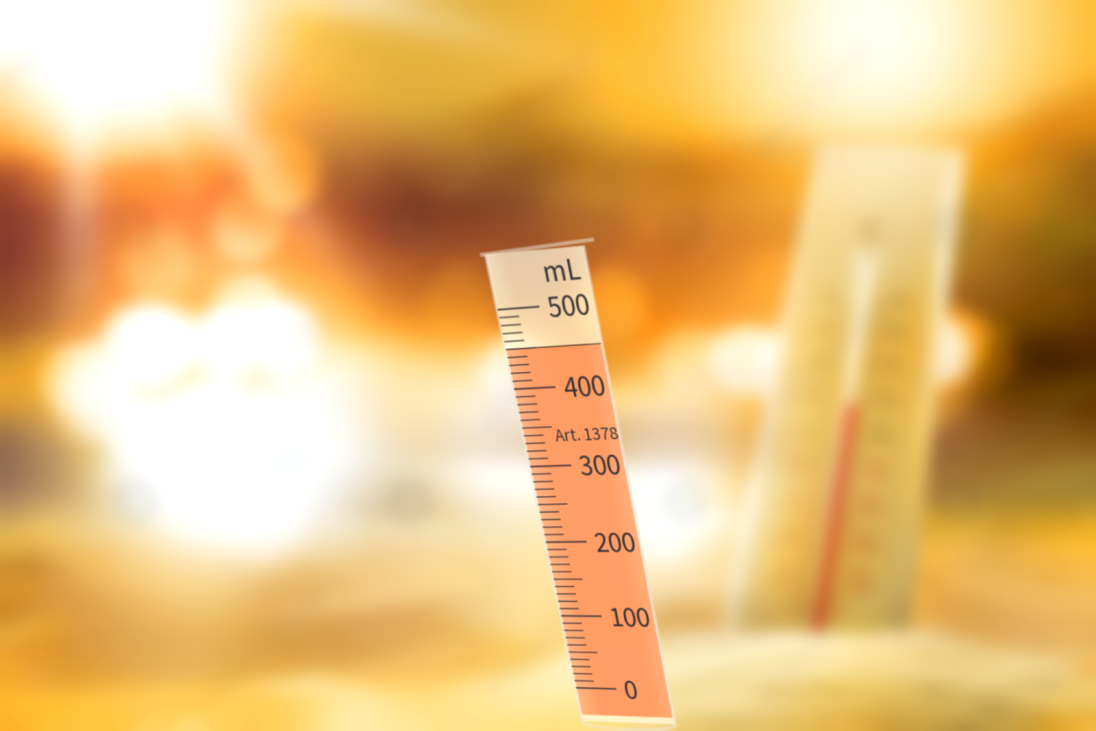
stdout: {"value": 450, "unit": "mL"}
